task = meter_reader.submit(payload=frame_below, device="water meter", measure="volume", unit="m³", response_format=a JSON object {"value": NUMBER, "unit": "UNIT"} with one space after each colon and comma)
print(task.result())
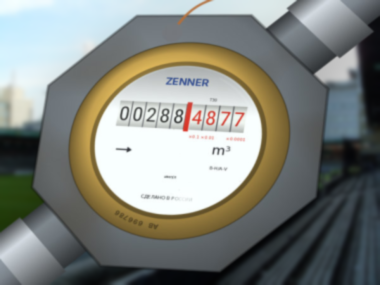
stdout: {"value": 288.4877, "unit": "m³"}
